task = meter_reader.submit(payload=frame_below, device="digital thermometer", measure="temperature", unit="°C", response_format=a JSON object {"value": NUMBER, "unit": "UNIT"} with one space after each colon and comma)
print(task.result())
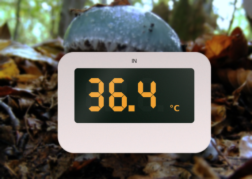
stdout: {"value": 36.4, "unit": "°C"}
